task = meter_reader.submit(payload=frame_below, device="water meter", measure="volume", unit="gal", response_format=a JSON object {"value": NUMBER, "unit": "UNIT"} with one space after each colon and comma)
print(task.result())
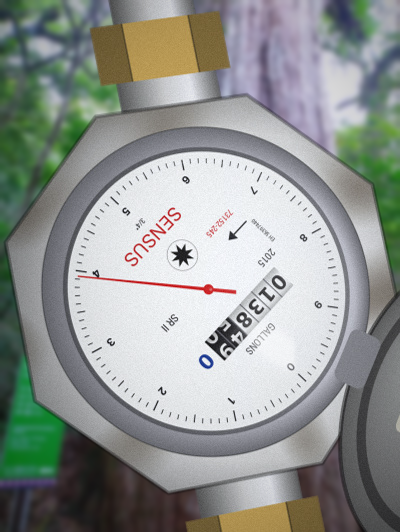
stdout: {"value": 138493.9, "unit": "gal"}
